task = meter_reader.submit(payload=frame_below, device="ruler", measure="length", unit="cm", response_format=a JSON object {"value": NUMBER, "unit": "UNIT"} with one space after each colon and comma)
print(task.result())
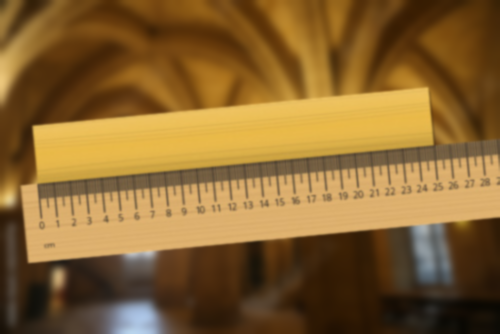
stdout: {"value": 25, "unit": "cm"}
